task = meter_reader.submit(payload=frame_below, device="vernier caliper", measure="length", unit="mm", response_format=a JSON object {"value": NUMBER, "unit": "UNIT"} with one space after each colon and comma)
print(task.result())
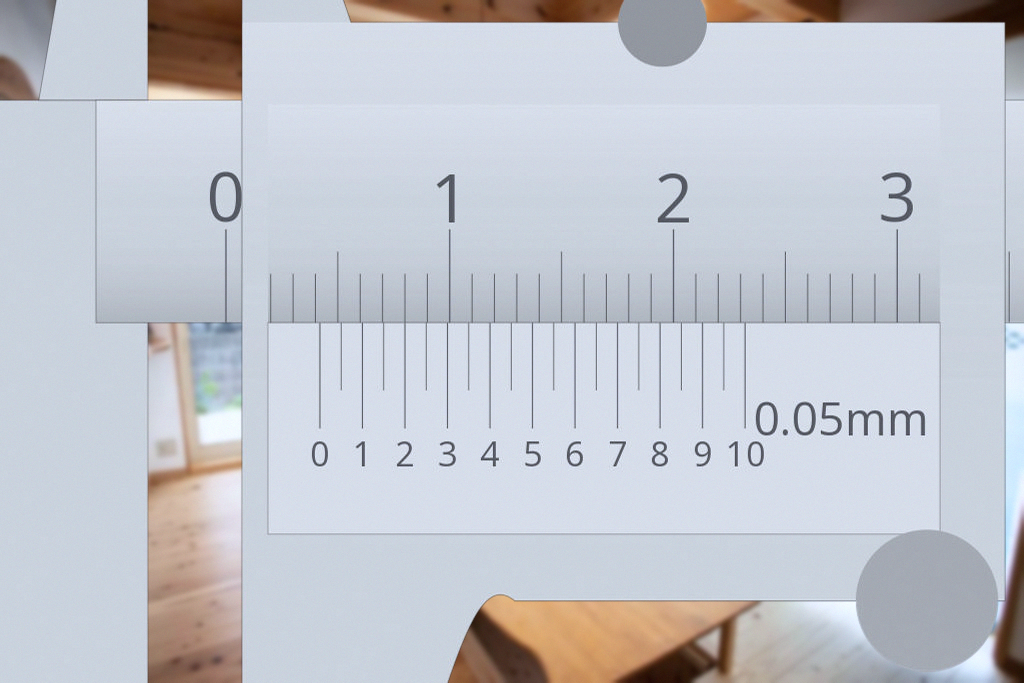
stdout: {"value": 4.2, "unit": "mm"}
